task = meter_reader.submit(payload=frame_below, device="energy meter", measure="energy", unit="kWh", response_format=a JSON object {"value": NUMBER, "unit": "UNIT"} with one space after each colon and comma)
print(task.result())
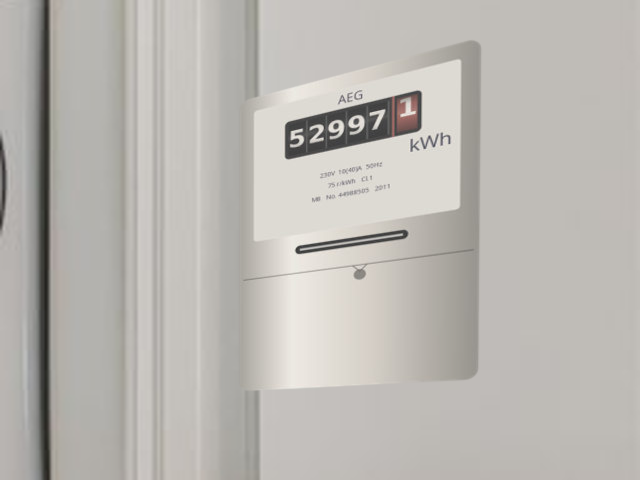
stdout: {"value": 52997.1, "unit": "kWh"}
